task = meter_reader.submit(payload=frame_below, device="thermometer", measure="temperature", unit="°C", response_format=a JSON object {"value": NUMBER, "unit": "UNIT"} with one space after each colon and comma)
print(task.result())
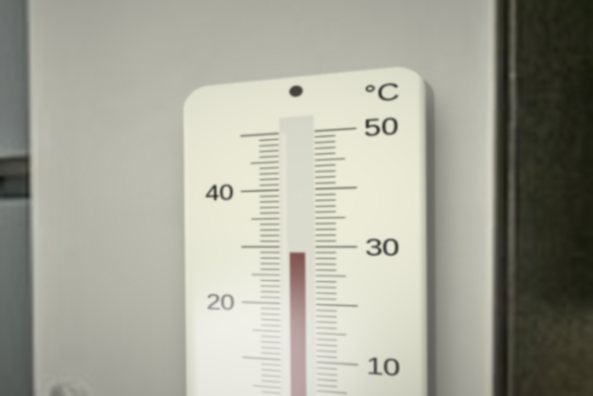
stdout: {"value": 29, "unit": "°C"}
